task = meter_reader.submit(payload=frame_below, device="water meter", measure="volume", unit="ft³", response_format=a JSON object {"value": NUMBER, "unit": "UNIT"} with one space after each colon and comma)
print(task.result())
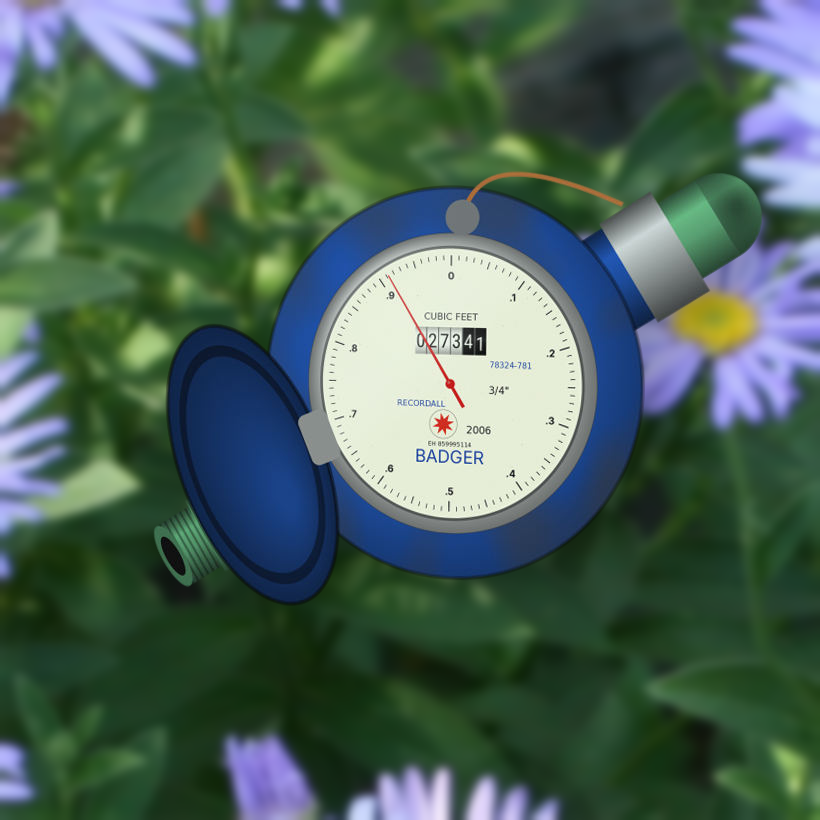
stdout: {"value": 27340.91, "unit": "ft³"}
